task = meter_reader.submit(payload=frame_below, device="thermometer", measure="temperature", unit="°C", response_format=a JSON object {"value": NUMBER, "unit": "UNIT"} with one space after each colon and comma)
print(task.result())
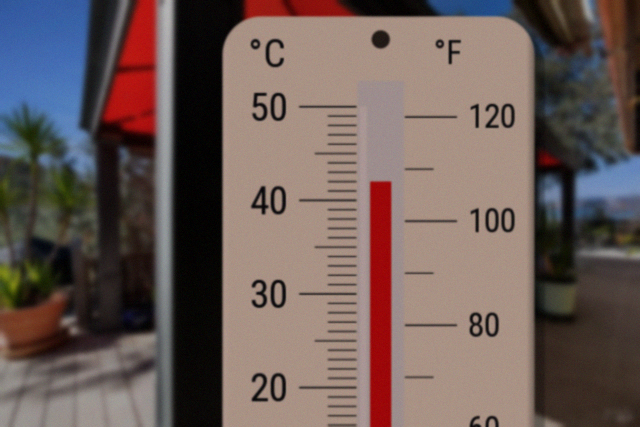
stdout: {"value": 42, "unit": "°C"}
